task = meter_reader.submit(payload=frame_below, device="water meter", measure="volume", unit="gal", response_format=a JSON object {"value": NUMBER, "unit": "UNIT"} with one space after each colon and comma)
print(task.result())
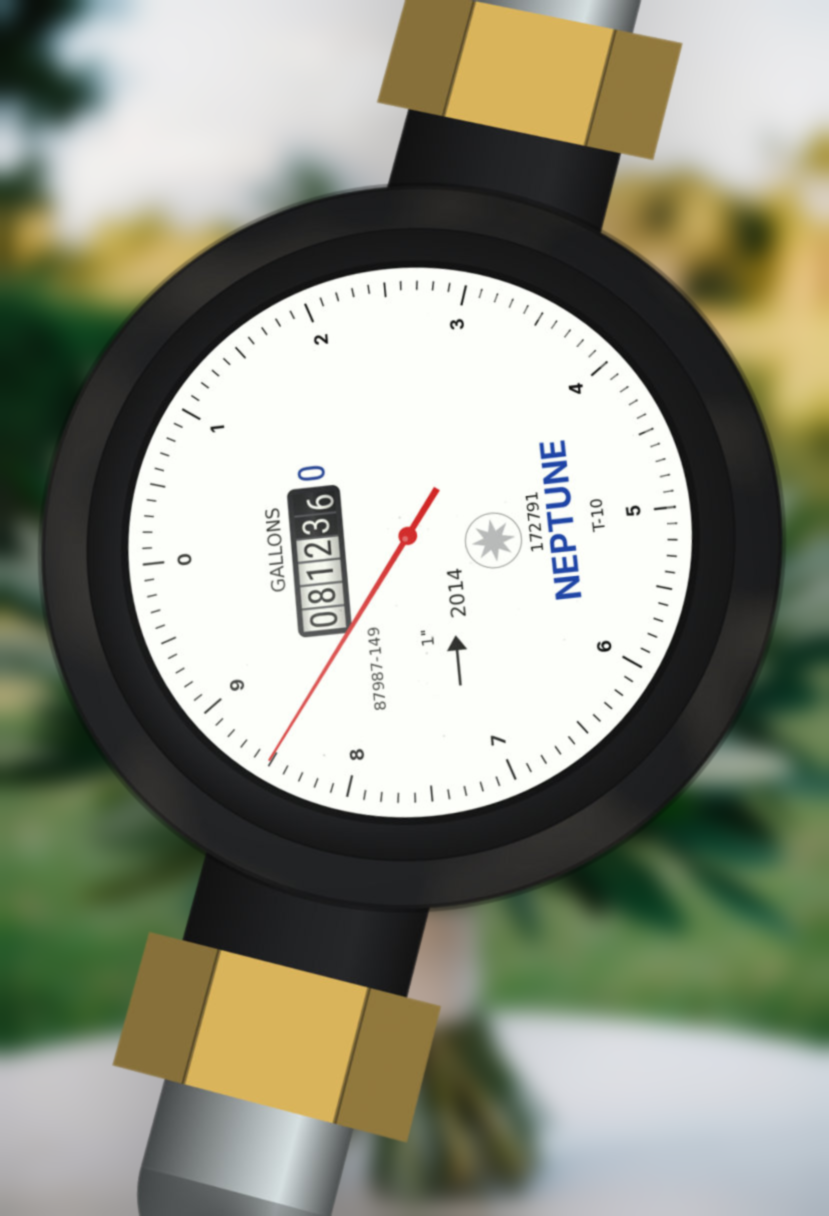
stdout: {"value": 812358.5, "unit": "gal"}
